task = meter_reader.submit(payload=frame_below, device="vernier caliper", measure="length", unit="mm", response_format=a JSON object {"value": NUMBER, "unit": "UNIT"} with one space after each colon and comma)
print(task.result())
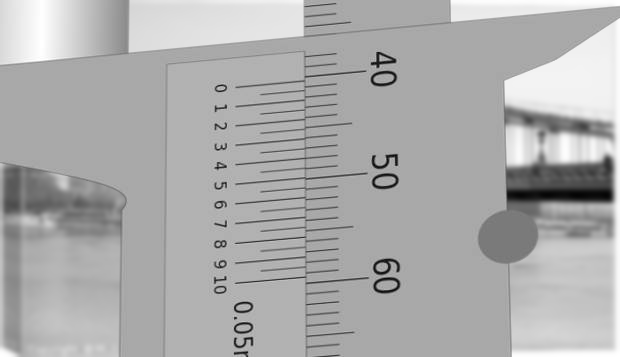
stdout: {"value": 40.4, "unit": "mm"}
